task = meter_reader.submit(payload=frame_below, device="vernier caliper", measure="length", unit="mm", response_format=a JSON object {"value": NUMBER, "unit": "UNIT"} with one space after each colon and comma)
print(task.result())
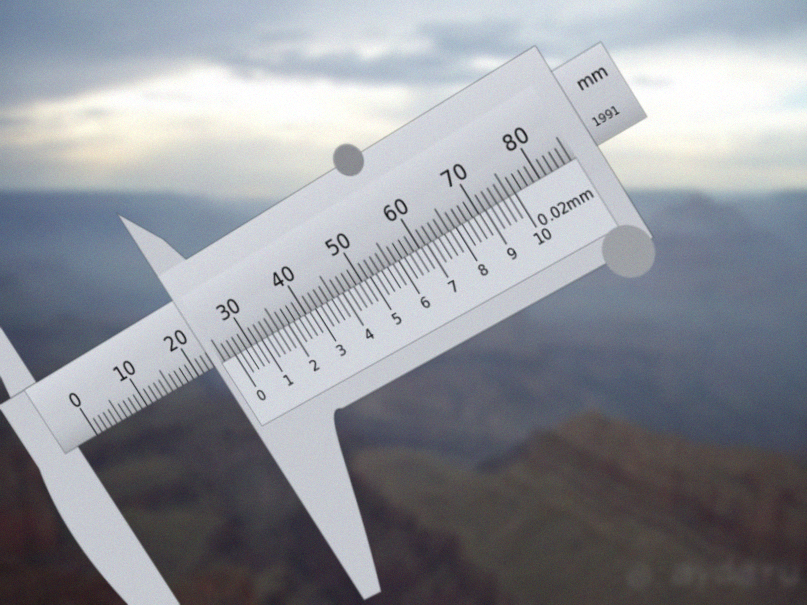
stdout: {"value": 27.0, "unit": "mm"}
